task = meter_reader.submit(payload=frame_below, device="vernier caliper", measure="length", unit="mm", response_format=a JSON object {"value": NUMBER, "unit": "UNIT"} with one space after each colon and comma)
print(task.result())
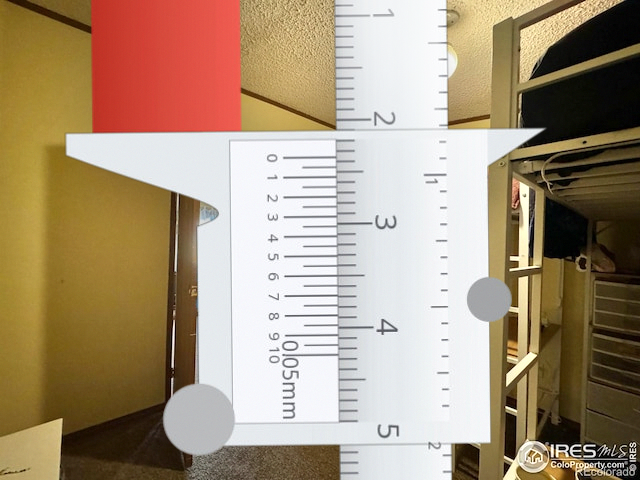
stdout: {"value": 23.6, "unit": "mm"}
